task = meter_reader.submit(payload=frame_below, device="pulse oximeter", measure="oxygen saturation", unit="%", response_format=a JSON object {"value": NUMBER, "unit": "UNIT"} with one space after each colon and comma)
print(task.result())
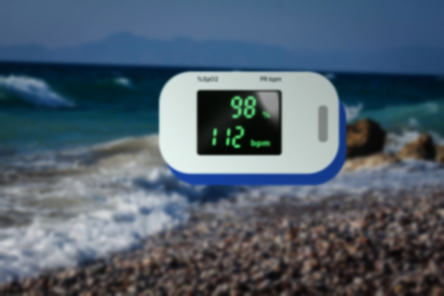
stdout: {"value": 98, "unit": "%"}
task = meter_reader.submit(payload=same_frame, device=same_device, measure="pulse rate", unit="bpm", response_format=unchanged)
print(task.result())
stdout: {"value": 112, "unit": "bpm"}
